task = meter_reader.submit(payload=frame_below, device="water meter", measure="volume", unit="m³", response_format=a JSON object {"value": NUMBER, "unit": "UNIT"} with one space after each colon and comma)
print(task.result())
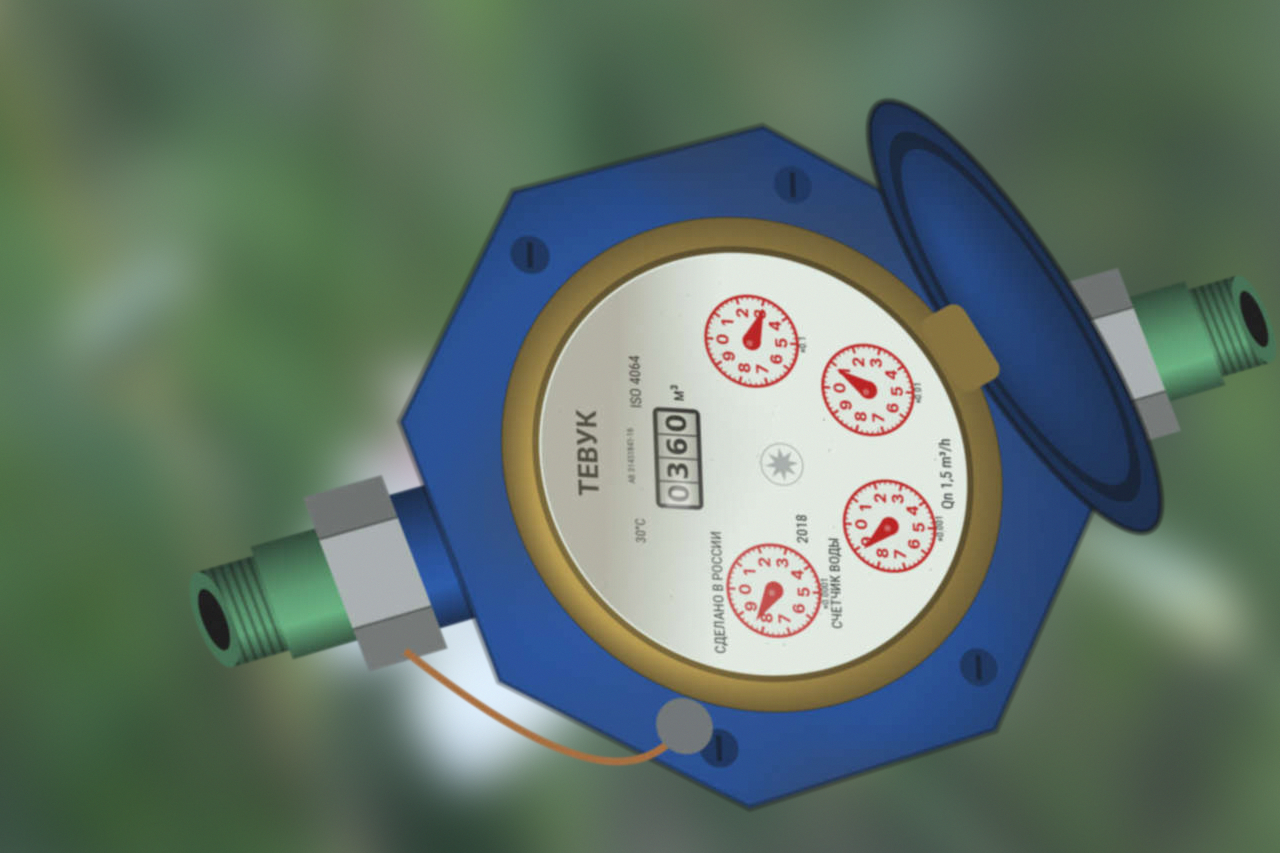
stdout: {"value": 360.3088, "unit": "m³"}
